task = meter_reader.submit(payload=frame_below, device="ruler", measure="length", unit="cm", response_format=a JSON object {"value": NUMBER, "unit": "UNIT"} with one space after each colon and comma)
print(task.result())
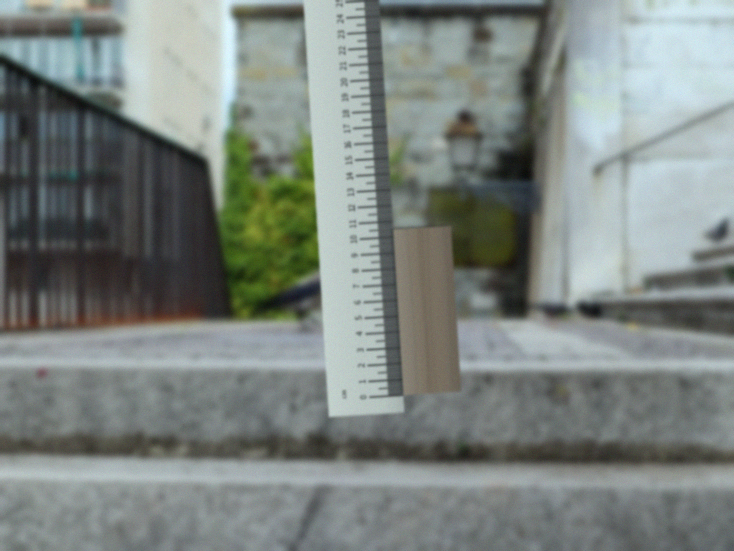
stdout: {"value": 10.5, "unit": "cm"}
